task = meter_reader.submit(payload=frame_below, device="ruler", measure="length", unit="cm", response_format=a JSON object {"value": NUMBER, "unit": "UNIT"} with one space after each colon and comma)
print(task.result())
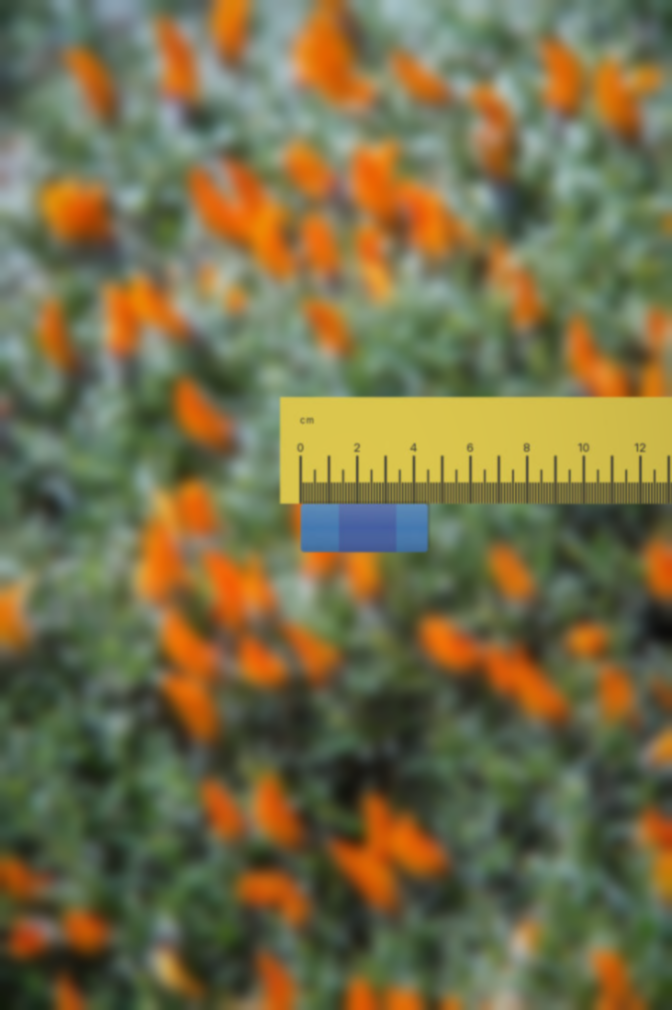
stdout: {"value": 4.5, "unit": "cm"}
